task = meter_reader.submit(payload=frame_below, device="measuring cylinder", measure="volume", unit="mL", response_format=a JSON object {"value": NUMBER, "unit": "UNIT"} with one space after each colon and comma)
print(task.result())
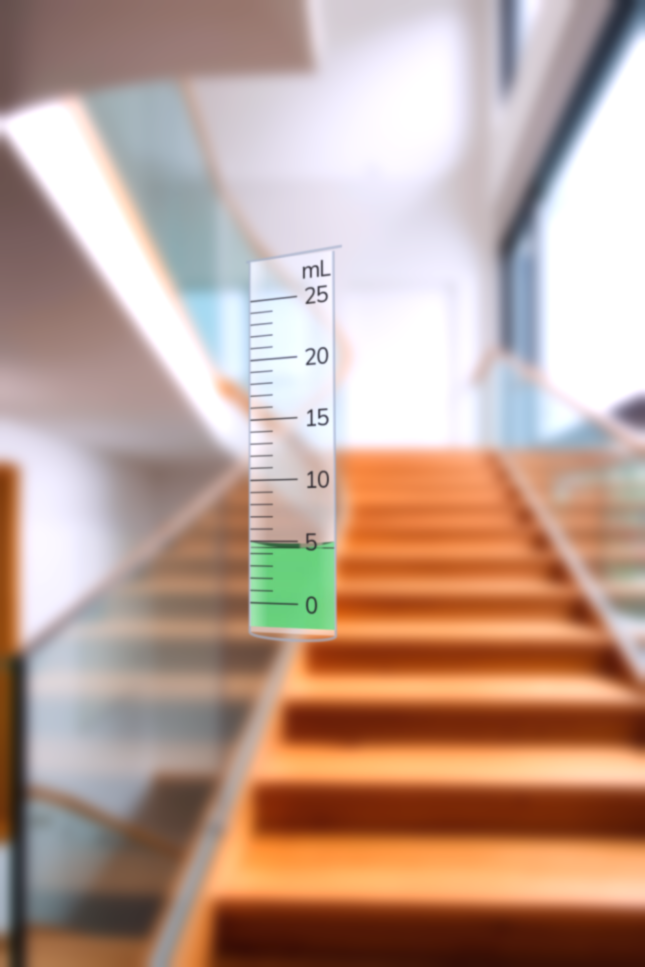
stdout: {"value": 4.5, "unit": "mL"}
